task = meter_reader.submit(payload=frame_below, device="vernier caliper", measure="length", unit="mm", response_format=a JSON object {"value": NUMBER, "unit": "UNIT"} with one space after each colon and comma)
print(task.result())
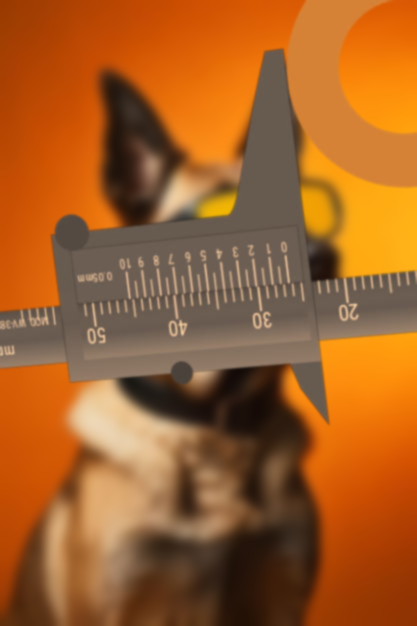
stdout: {"value": 26.4, "unit": "mm"}
